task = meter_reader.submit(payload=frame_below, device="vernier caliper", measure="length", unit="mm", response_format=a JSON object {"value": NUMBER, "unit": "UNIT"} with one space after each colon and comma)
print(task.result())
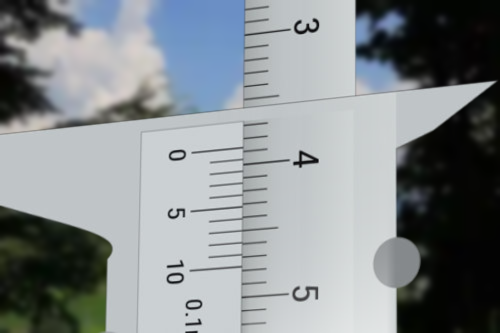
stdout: {"value": 38.7, "unit": "mm"}
